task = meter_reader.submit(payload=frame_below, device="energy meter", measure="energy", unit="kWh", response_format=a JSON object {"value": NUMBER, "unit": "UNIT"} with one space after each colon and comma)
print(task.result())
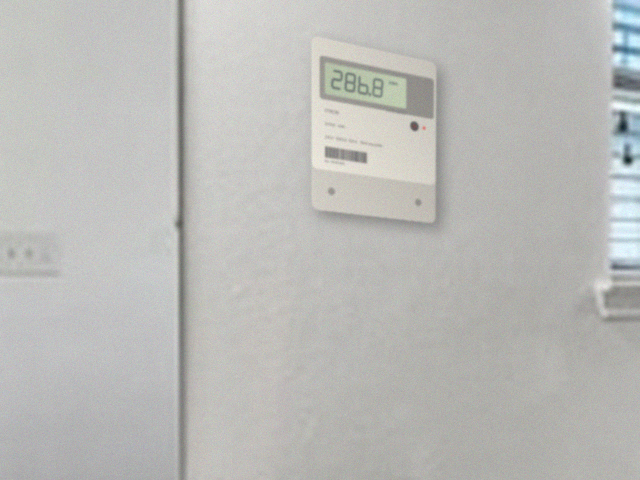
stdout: {"value": 286.8, "unit": "kWh"}
